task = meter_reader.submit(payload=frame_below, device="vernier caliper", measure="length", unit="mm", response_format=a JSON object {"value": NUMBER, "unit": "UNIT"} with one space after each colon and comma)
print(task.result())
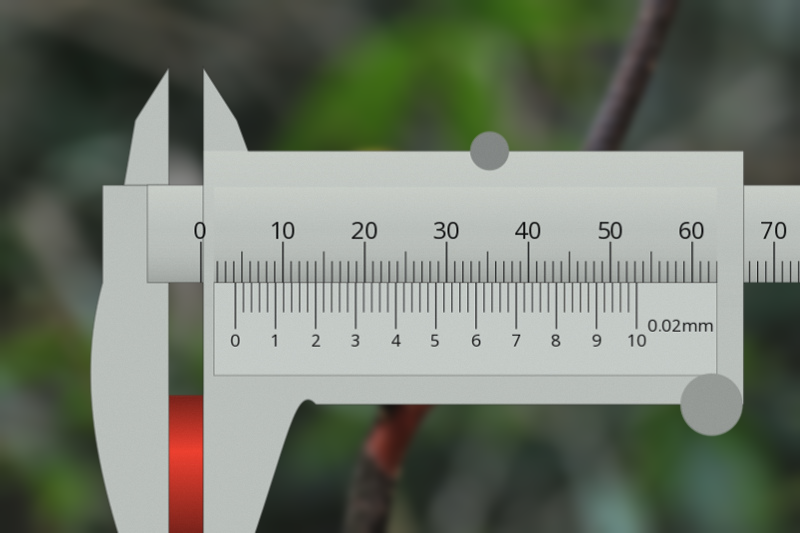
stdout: {"value": 4.2, "unit": "mm"}
